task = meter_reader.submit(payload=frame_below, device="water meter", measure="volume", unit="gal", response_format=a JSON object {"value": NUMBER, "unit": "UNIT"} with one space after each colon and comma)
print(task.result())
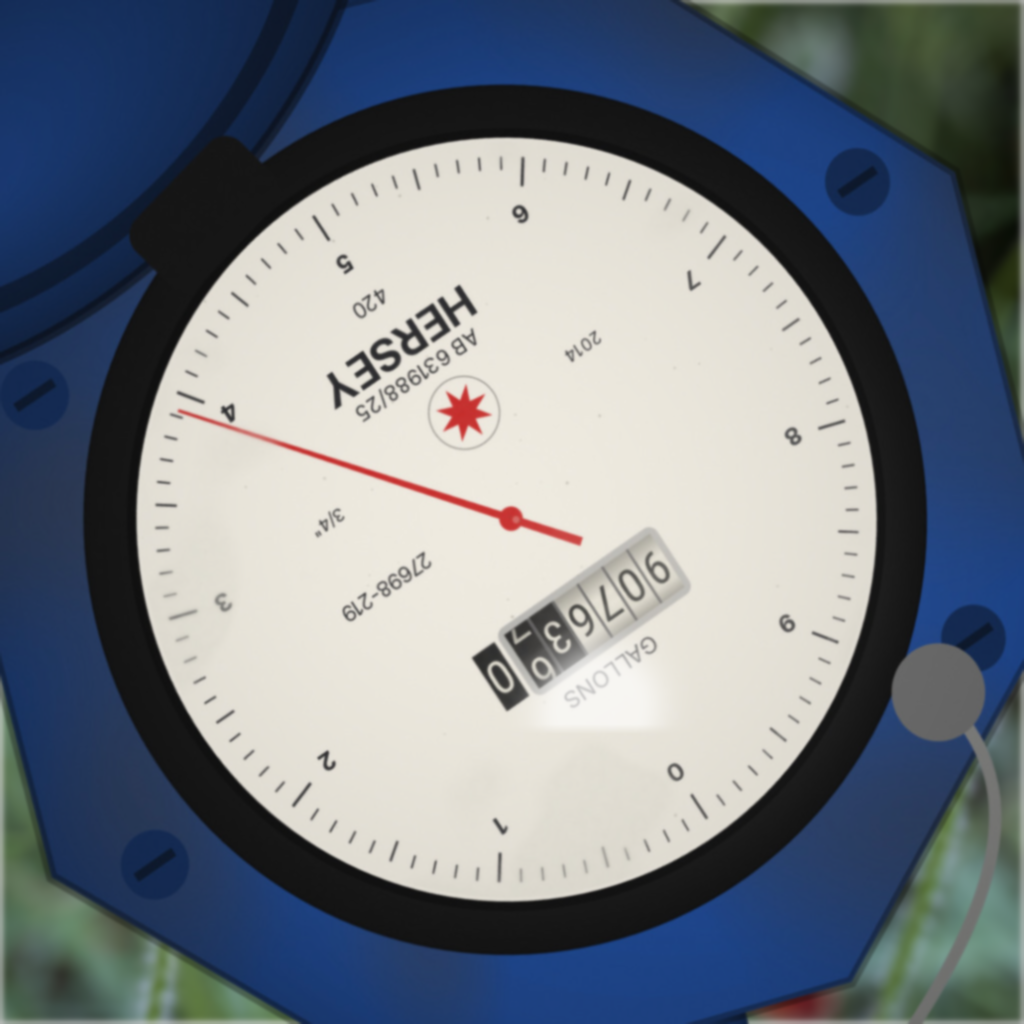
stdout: {"value": 9076363.9, "unit": "gal"}
